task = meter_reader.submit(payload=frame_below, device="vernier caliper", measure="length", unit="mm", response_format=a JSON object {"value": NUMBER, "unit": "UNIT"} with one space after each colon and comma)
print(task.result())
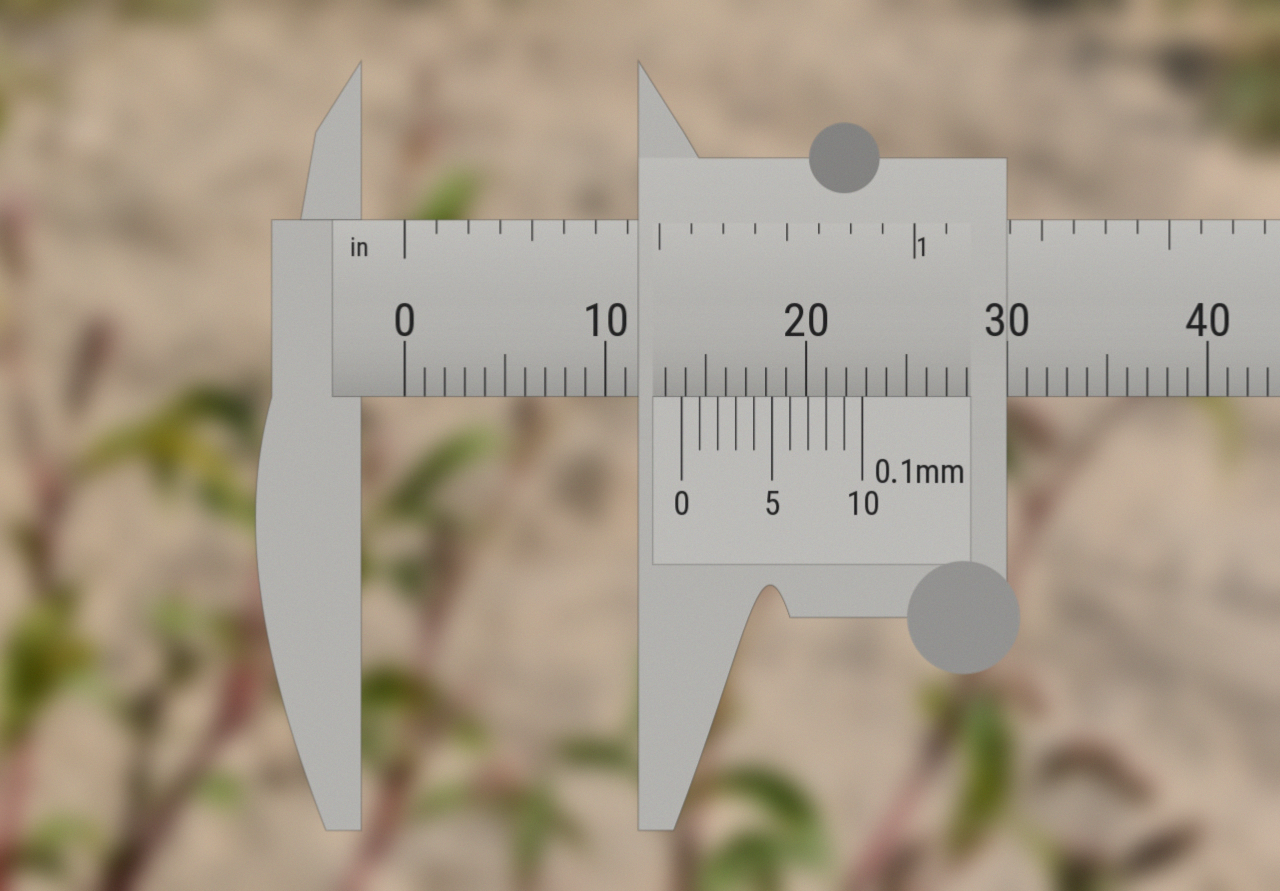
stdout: {"value": 13.8, "unit": "mm"}
